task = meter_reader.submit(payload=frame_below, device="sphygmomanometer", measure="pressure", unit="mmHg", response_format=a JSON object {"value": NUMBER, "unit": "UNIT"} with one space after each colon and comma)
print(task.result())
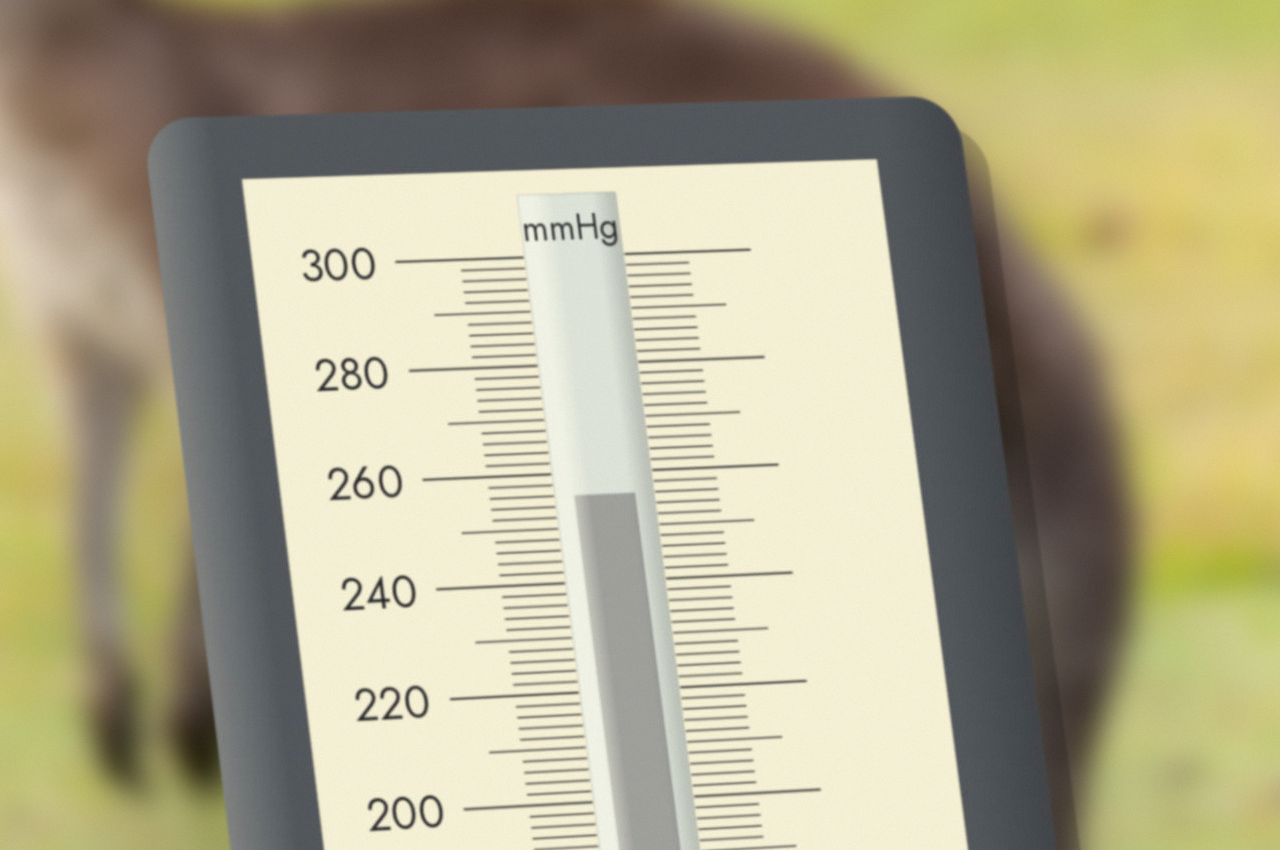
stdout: {"value": 256, "unit": "mmHg"}
